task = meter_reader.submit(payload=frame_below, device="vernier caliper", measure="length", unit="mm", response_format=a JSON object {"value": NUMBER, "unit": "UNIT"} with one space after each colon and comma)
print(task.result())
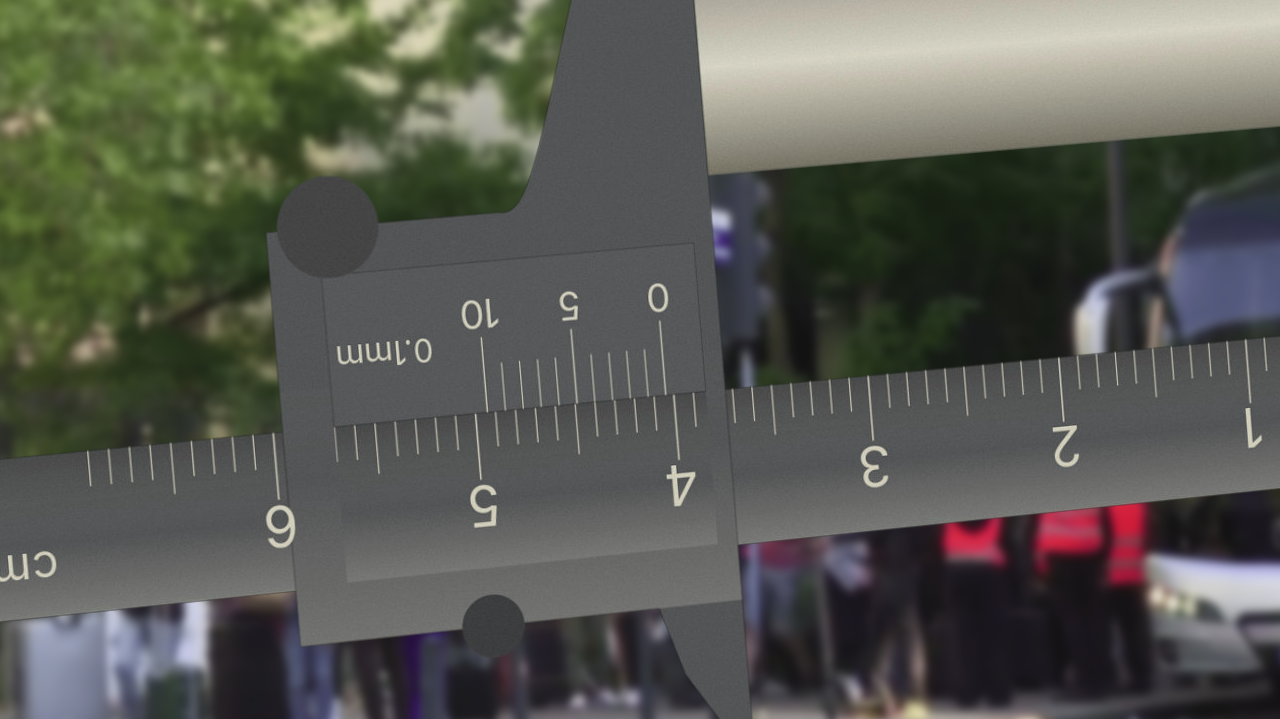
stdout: {"value": 40.4, "unit": "mm"}
